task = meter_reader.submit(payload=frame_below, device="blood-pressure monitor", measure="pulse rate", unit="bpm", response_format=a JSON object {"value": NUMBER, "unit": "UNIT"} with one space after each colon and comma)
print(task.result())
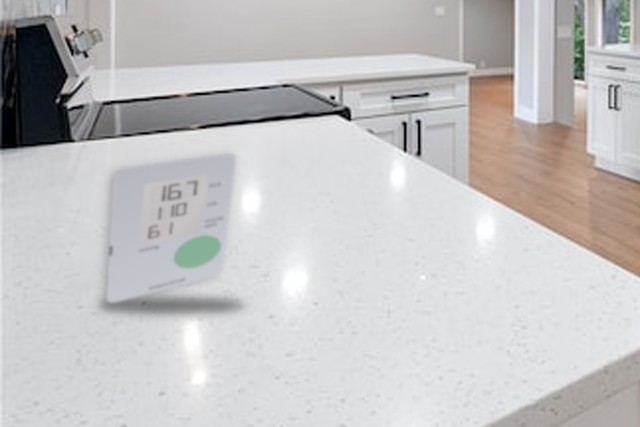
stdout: {"value": 61, "unit": "bpm"}
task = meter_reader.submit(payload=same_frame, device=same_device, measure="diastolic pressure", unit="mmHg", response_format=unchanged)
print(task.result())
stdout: {"value": 110, "unit": "mmHg"}
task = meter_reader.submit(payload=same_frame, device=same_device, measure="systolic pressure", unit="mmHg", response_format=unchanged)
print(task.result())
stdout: {"value": 167, "unit": "mmHg"}
